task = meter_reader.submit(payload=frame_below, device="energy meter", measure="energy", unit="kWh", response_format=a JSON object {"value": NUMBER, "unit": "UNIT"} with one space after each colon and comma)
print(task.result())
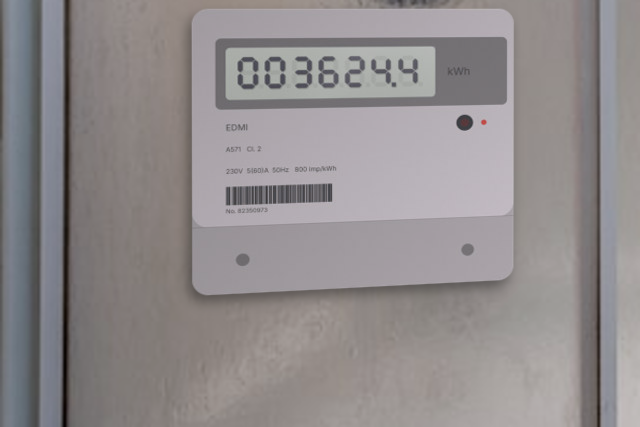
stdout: {"value": 3624.4, "unit": "kWh"}
